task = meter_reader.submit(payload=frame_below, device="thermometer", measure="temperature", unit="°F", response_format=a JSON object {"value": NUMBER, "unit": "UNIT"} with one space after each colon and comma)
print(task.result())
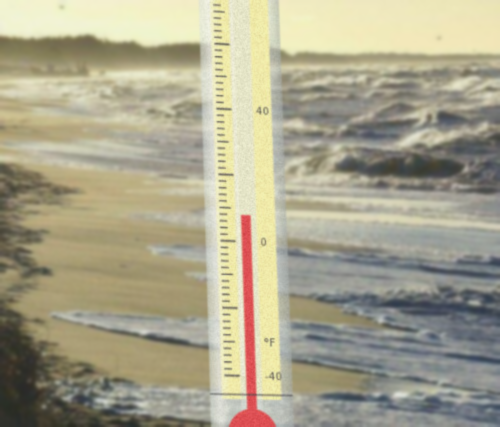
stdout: {"value": 8, "unit": "°F"}
